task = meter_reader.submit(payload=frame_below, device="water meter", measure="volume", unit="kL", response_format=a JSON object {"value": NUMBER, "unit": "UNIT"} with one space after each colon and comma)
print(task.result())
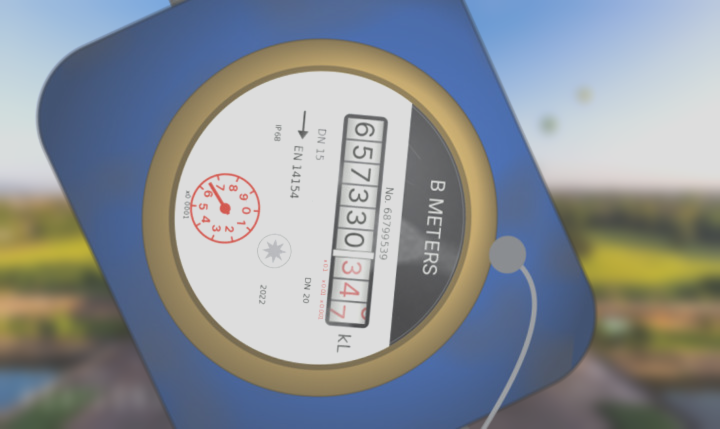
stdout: {"value": 657330.3466, "unit": "kL"}
